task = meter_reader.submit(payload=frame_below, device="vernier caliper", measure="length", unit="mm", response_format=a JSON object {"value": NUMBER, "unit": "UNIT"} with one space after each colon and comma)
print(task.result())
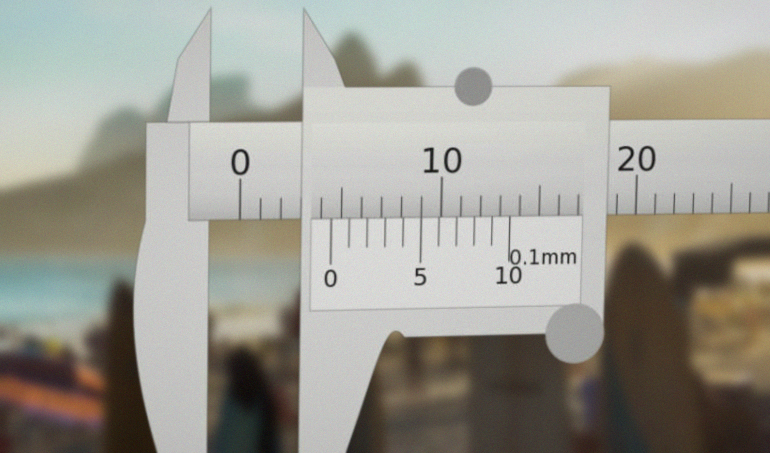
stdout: {"value": 4.5, "unit": "mm"}
